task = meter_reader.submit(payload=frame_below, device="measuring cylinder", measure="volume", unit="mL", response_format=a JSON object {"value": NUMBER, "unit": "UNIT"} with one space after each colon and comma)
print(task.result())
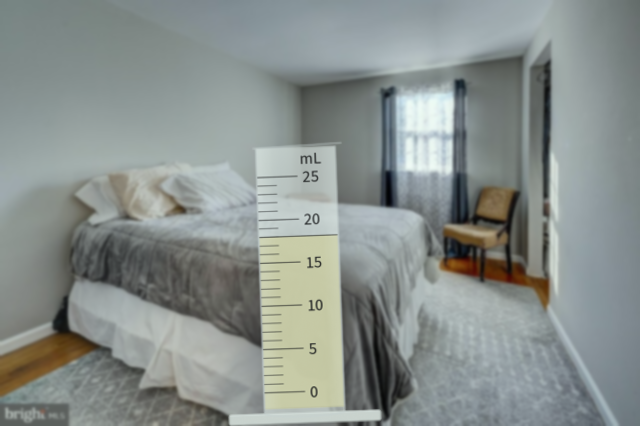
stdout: {"value": 18, "unit": "mL"}
